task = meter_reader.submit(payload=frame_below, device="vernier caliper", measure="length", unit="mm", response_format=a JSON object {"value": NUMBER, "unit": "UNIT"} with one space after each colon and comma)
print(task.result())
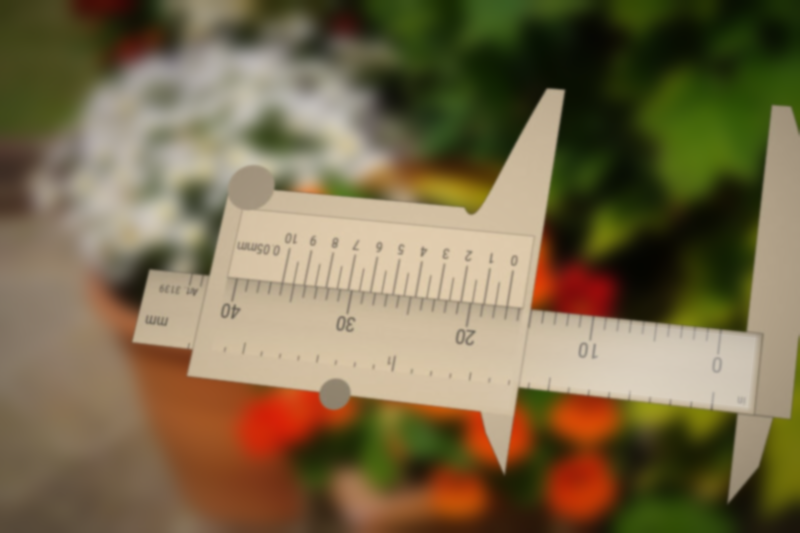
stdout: {"value": 17.0, "unit": "mm"}
